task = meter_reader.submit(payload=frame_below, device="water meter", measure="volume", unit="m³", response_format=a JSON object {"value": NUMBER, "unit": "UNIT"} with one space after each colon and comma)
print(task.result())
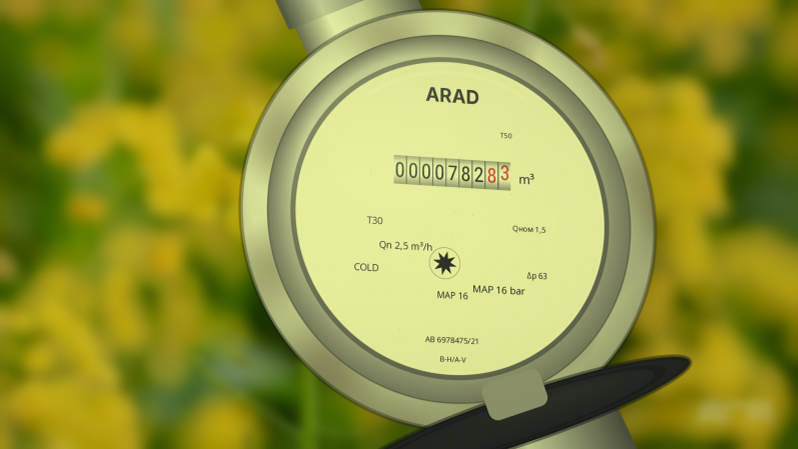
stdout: {"value": 782.83, "unit": "m³"}
